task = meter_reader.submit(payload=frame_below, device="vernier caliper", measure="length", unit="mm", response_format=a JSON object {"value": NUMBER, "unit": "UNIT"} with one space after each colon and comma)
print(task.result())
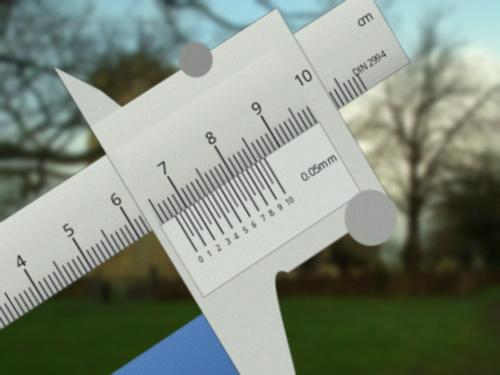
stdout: {"value": 67.5, "unit": "mm"}
